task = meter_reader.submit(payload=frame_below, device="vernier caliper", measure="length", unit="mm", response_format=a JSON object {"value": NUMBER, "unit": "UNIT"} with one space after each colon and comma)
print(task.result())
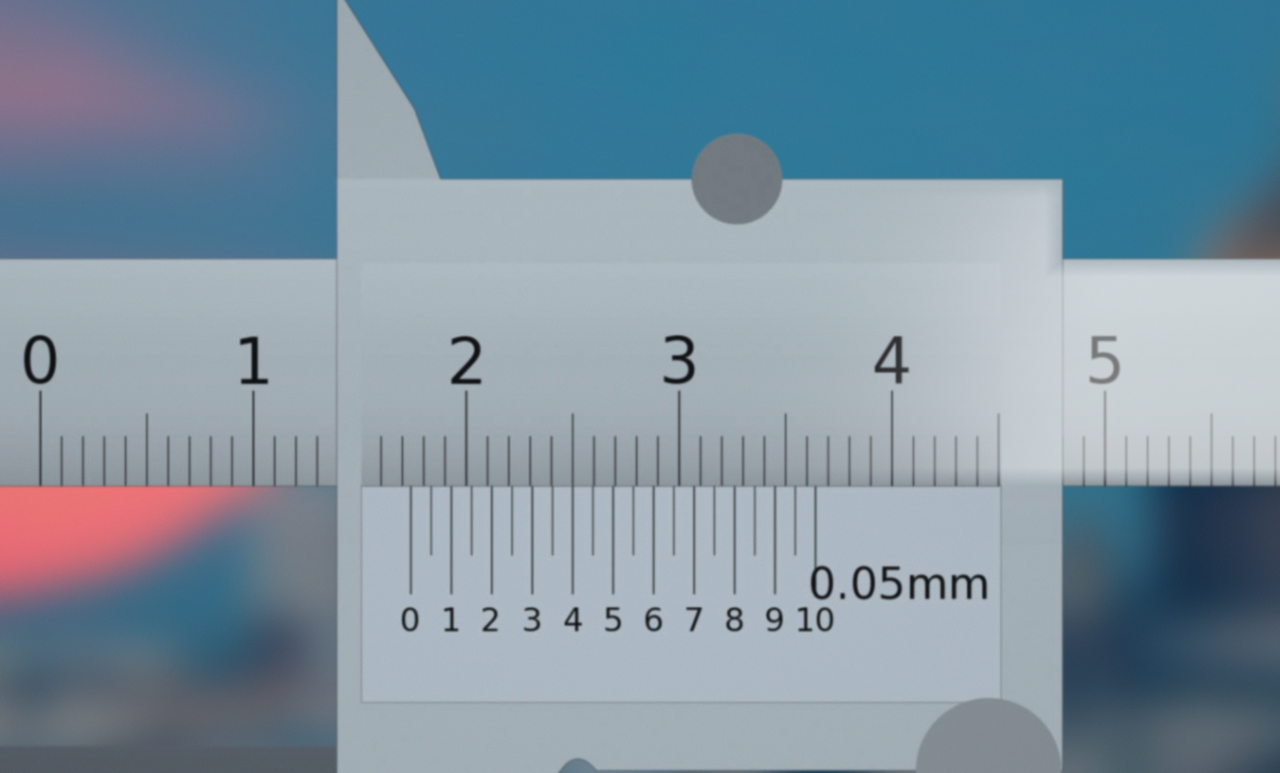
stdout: {"value": 17.4, "unit": "mm"}
